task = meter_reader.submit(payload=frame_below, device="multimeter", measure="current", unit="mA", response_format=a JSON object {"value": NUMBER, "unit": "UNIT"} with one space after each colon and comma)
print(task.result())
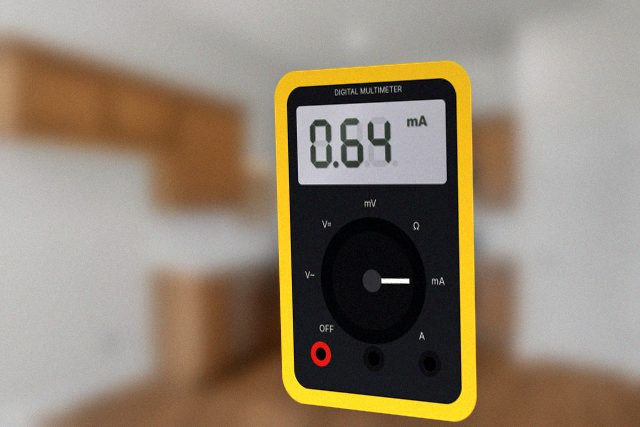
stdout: {"value": 0.64, "unit": "mA"}
